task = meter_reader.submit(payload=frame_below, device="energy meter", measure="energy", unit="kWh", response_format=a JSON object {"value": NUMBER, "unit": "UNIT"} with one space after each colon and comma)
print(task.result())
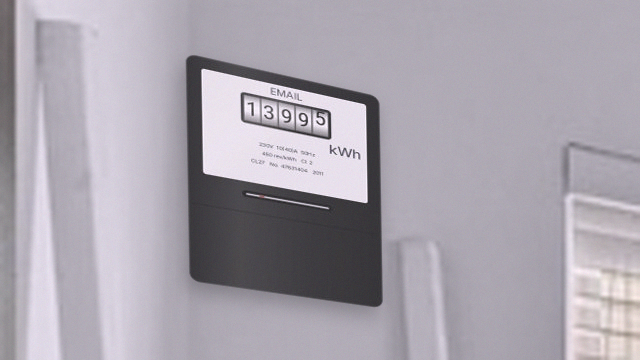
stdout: {"value": 13995, "unit": "kWh"}
